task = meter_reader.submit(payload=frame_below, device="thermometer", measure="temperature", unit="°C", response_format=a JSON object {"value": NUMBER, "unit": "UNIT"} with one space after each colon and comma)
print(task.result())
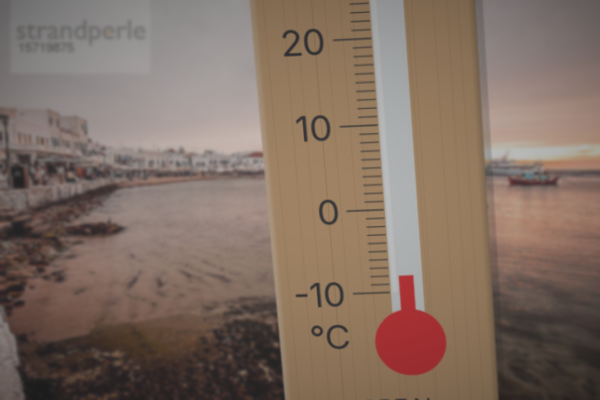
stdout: {"value": -8, "unit": "°C"}
